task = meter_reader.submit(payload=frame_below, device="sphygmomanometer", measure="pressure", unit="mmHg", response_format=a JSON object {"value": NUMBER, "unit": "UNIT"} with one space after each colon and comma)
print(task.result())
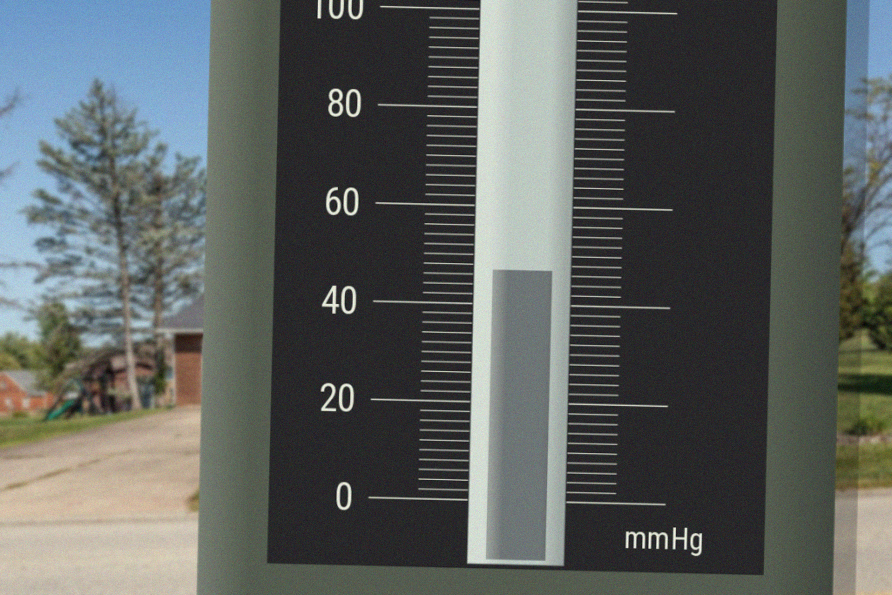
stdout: {"value": 47, "unit": "mmHg"}
